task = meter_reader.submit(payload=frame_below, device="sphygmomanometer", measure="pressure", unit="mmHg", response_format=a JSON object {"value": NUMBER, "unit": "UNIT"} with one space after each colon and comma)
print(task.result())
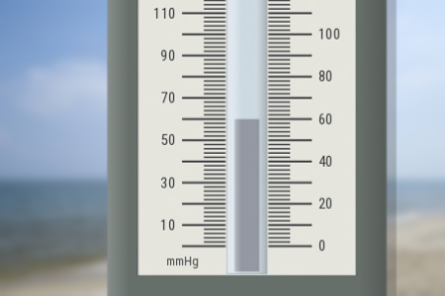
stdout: {"value": 60, "unit": "mmHg"}
